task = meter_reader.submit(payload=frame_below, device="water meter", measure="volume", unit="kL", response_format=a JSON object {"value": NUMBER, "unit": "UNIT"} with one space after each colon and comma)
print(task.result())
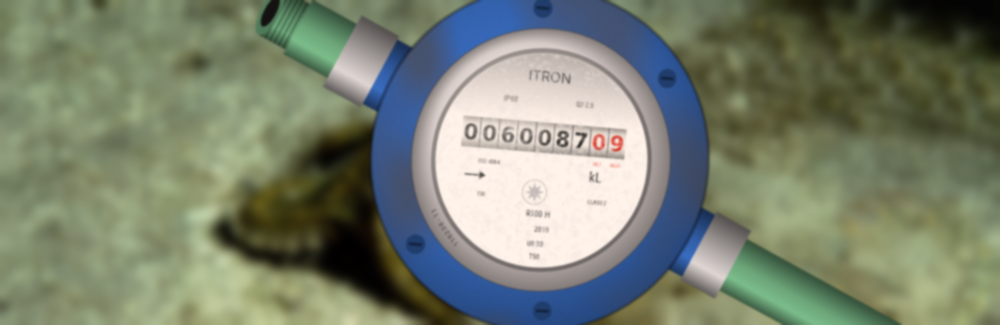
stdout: {"value": 60087.09, "unit": "kL"}
